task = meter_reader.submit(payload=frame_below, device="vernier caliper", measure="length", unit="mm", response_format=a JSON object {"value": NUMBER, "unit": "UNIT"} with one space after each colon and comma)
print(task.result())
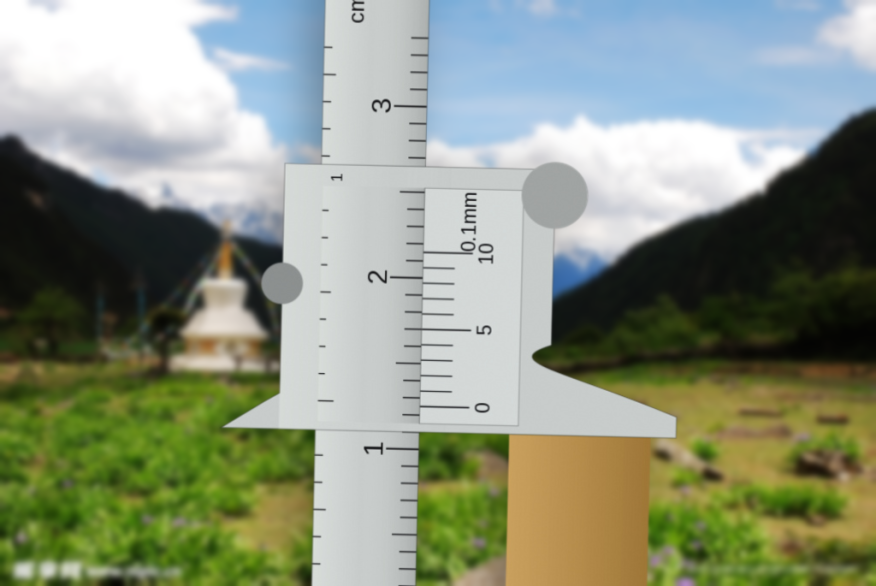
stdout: {"value": 12.5, "unit": "mm"}
